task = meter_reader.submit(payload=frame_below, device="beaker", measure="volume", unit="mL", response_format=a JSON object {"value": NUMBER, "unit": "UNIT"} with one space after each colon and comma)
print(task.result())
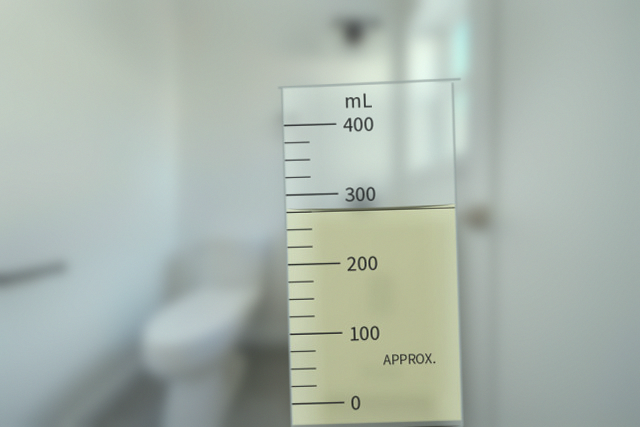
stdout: {"value": 275, "unit": "mL"}
